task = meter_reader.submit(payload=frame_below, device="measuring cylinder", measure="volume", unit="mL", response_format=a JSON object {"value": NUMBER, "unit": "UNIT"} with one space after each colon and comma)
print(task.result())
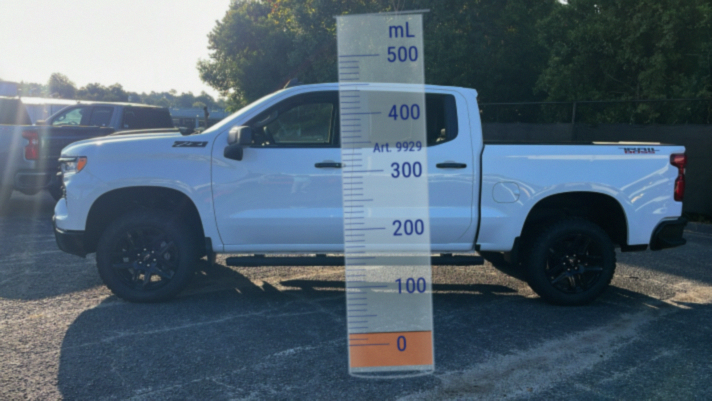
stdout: {"value": 20, "unit": "mL"}
